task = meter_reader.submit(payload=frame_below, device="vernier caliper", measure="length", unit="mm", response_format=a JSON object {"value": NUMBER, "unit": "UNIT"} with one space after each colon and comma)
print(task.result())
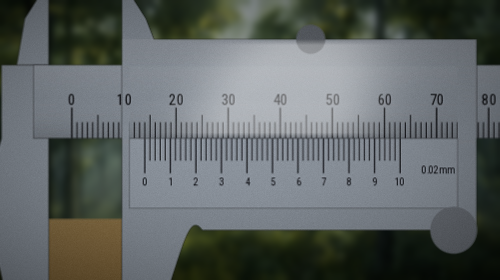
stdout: {"value": 14.0, "unit": "mm"}
